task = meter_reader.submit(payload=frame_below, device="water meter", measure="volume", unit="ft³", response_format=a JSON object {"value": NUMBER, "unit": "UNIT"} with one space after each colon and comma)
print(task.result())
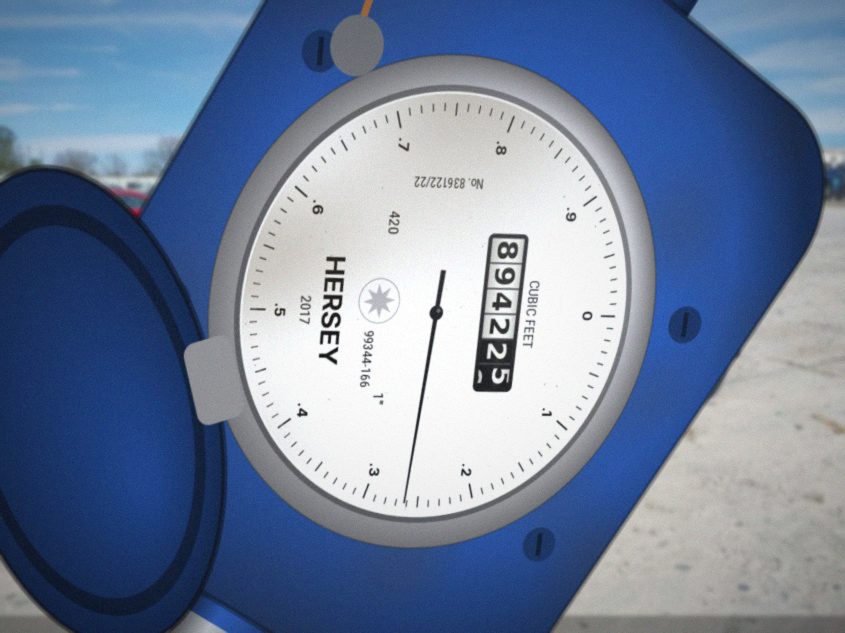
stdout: {"value": 894225.26, "unit": "ft³"}
